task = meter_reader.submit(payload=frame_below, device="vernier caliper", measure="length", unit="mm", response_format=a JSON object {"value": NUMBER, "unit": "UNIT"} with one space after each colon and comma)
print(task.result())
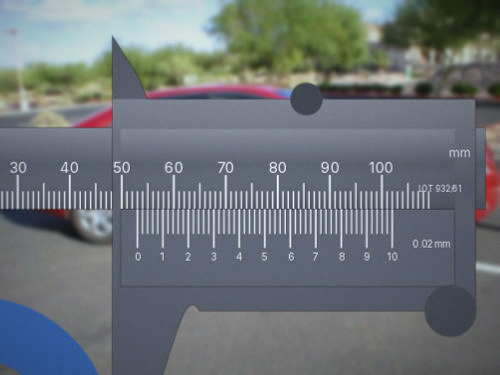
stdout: {"value": 53.0, "unit": "mm"}
